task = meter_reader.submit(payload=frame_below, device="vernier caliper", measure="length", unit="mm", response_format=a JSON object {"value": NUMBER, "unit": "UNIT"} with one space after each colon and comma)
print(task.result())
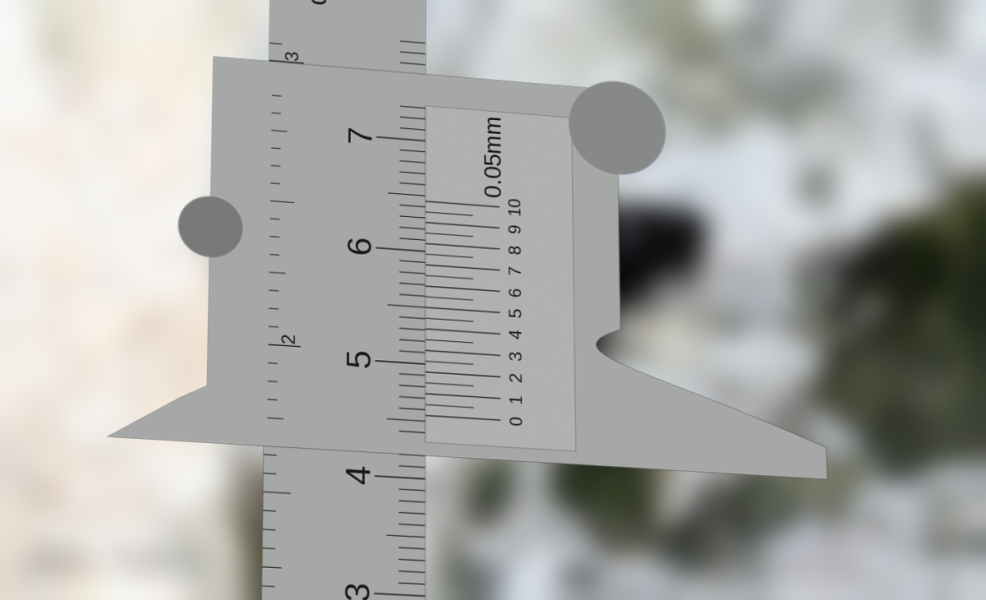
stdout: {"value": 45.5, "unit": "mm"}
